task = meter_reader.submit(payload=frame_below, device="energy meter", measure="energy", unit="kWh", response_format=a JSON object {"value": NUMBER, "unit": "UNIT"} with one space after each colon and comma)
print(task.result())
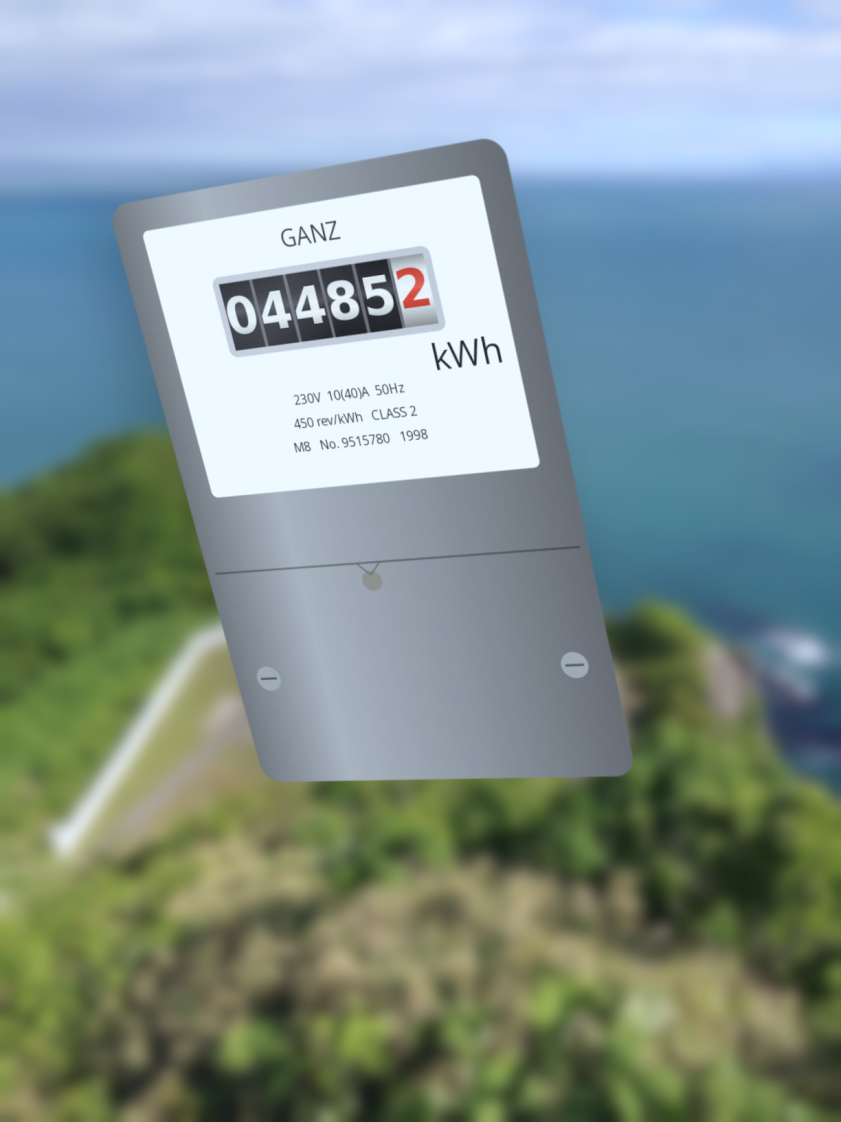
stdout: {"value": 4485.2, "unit": "kWh"}
